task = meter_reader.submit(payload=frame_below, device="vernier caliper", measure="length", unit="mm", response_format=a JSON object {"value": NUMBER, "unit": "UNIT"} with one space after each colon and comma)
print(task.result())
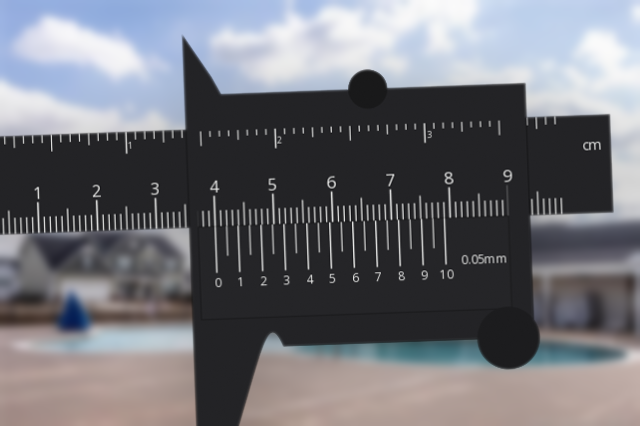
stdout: {"value": 40.0, "unit": "mm"}
